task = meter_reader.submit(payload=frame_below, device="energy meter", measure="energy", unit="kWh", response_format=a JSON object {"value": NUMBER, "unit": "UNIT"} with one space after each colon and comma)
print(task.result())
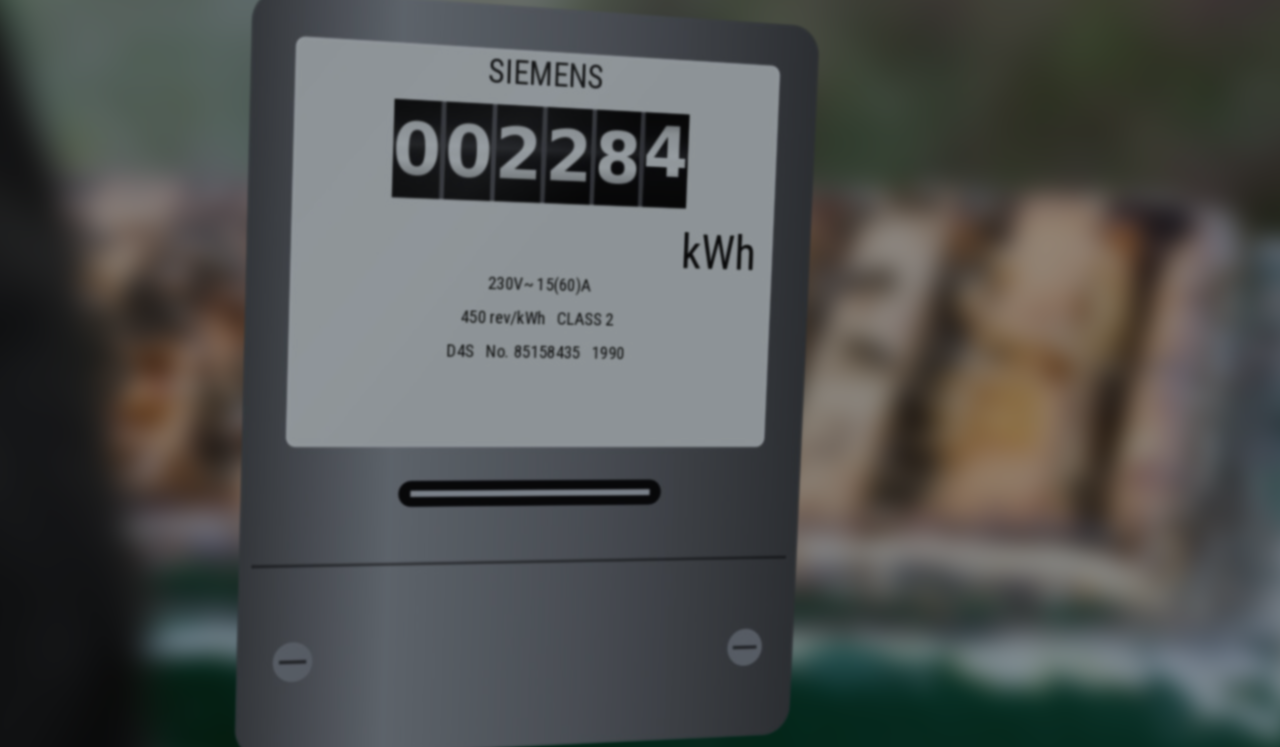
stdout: {"value": 2284, "unit": "kWh"}
